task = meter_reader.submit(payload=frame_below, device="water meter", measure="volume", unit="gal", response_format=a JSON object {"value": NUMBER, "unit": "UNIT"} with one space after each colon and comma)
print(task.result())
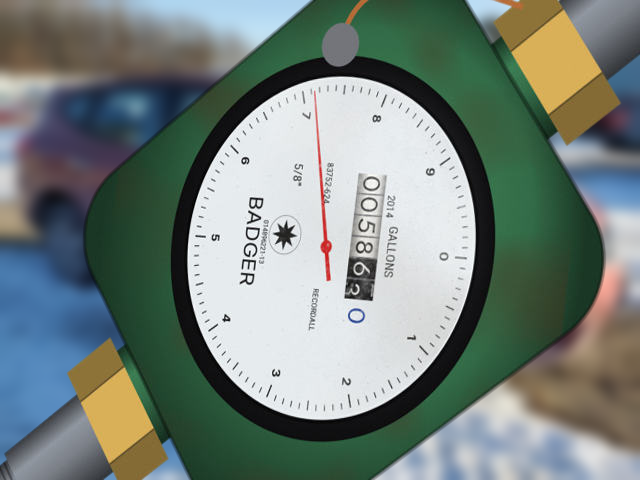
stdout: {"value": 58627.1, "unit": "gal"}
